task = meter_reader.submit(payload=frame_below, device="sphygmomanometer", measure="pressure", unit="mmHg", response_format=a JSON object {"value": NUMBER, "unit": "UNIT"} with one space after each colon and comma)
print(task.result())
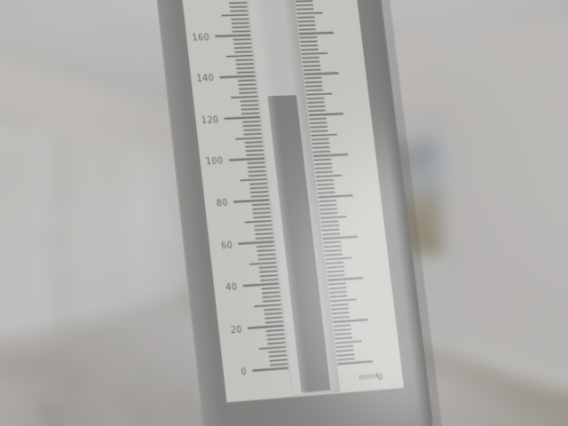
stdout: {"value": 130, "unit": "mmHg"}
